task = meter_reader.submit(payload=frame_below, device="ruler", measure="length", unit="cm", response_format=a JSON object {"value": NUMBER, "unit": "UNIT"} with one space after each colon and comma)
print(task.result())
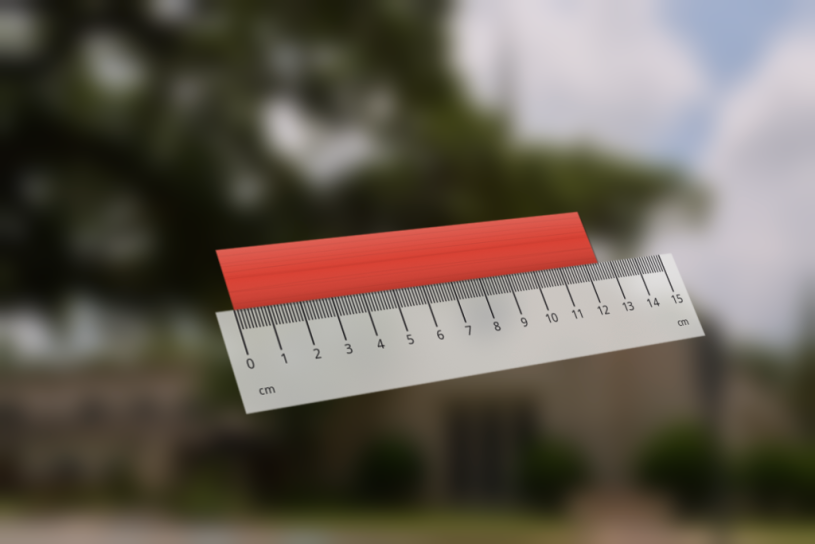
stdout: {"value": 12.5, "unit": "cm"}
